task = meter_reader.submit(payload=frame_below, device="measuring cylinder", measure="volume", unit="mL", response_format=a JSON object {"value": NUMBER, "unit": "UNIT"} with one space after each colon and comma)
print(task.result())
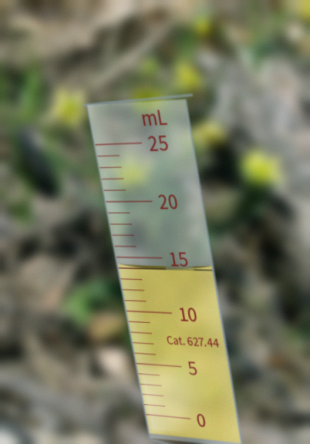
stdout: {"value": 14, "unit": "mL"}
